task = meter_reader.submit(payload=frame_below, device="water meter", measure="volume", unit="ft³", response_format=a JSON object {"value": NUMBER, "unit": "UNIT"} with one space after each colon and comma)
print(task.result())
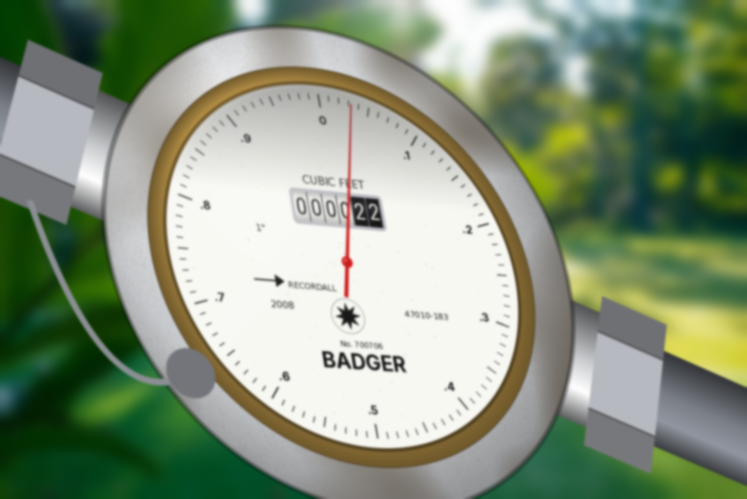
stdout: {"value": 22.03, "unit": "ft³"}
